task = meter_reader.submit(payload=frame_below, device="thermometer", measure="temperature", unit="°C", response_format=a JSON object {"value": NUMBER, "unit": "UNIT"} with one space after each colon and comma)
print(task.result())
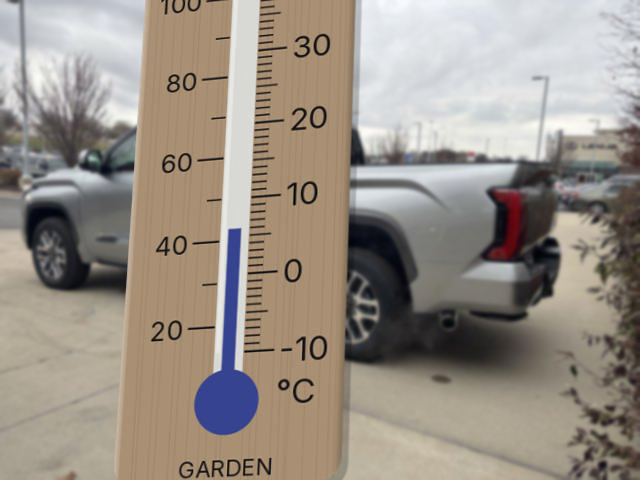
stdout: {"value": 6, "unit": "°C"}
